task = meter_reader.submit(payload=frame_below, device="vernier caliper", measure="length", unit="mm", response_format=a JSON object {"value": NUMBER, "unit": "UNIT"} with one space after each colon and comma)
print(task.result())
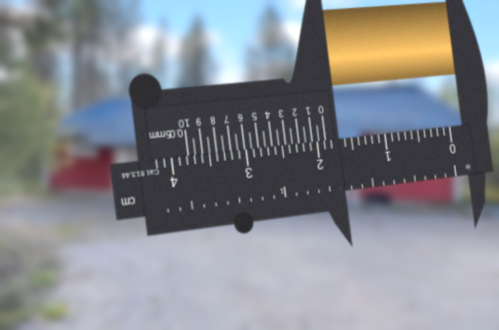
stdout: {"value": 18.8, "unit": "mm"}
